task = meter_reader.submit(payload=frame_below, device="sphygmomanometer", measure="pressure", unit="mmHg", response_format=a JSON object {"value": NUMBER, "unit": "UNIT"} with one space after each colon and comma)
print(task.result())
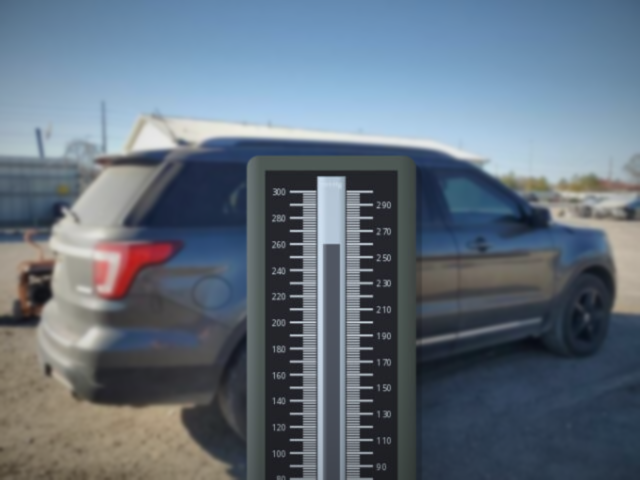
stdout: {"value": 260, "unit": "mmHg"}
